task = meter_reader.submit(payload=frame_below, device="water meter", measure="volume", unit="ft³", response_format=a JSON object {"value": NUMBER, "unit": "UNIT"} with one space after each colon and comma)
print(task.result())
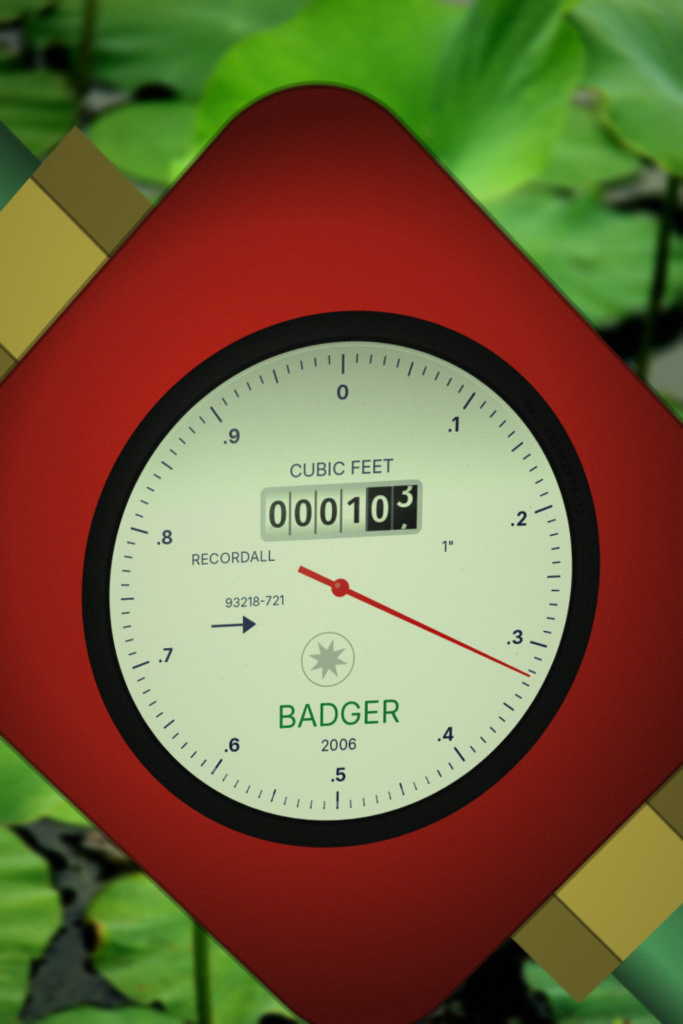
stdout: {"value": 103.32, "unit": "ft³"}
